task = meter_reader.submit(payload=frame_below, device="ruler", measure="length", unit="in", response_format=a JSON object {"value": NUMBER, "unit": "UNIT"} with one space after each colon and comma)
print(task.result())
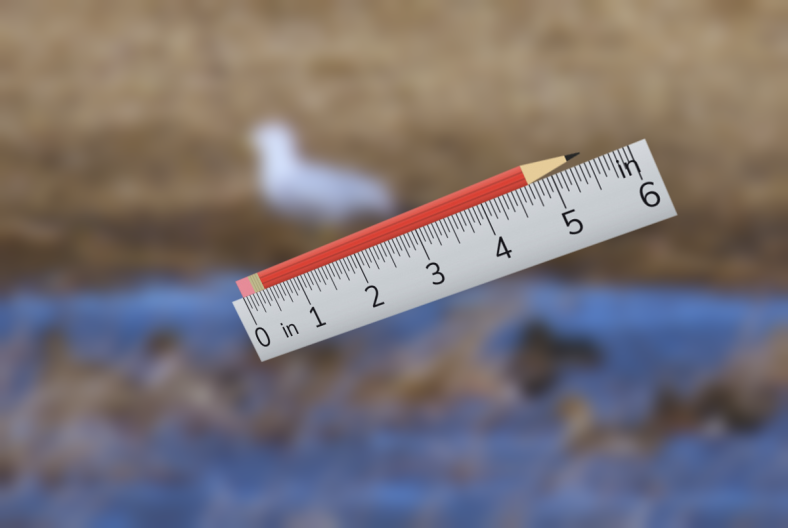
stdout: {"value": 5.4375, "unit": "in"}
